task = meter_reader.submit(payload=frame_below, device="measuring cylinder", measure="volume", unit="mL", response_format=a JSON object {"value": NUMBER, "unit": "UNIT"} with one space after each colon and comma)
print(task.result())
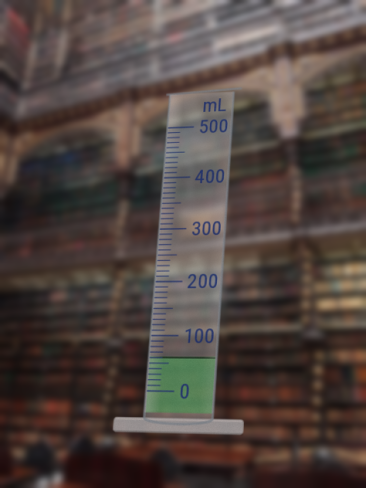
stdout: {"value": 60, "unit": "mL"}
